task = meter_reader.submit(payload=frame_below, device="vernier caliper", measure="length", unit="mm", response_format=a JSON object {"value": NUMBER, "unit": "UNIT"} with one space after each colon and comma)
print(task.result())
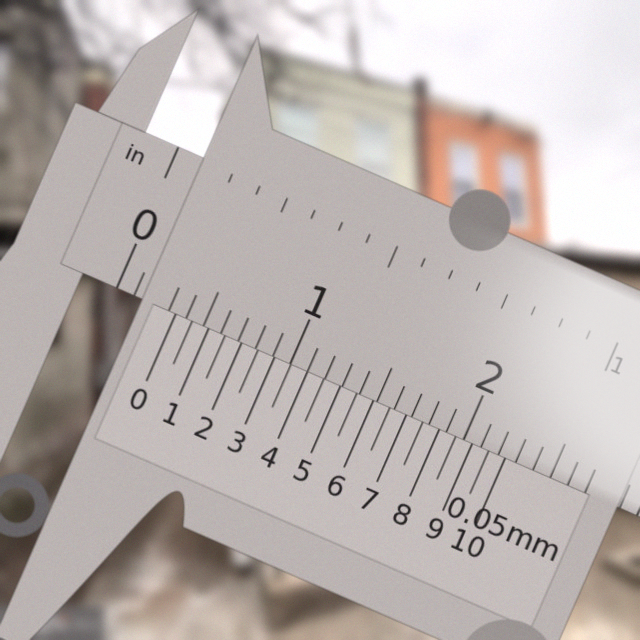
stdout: {"value": 3.4, "unit": "mm"}
